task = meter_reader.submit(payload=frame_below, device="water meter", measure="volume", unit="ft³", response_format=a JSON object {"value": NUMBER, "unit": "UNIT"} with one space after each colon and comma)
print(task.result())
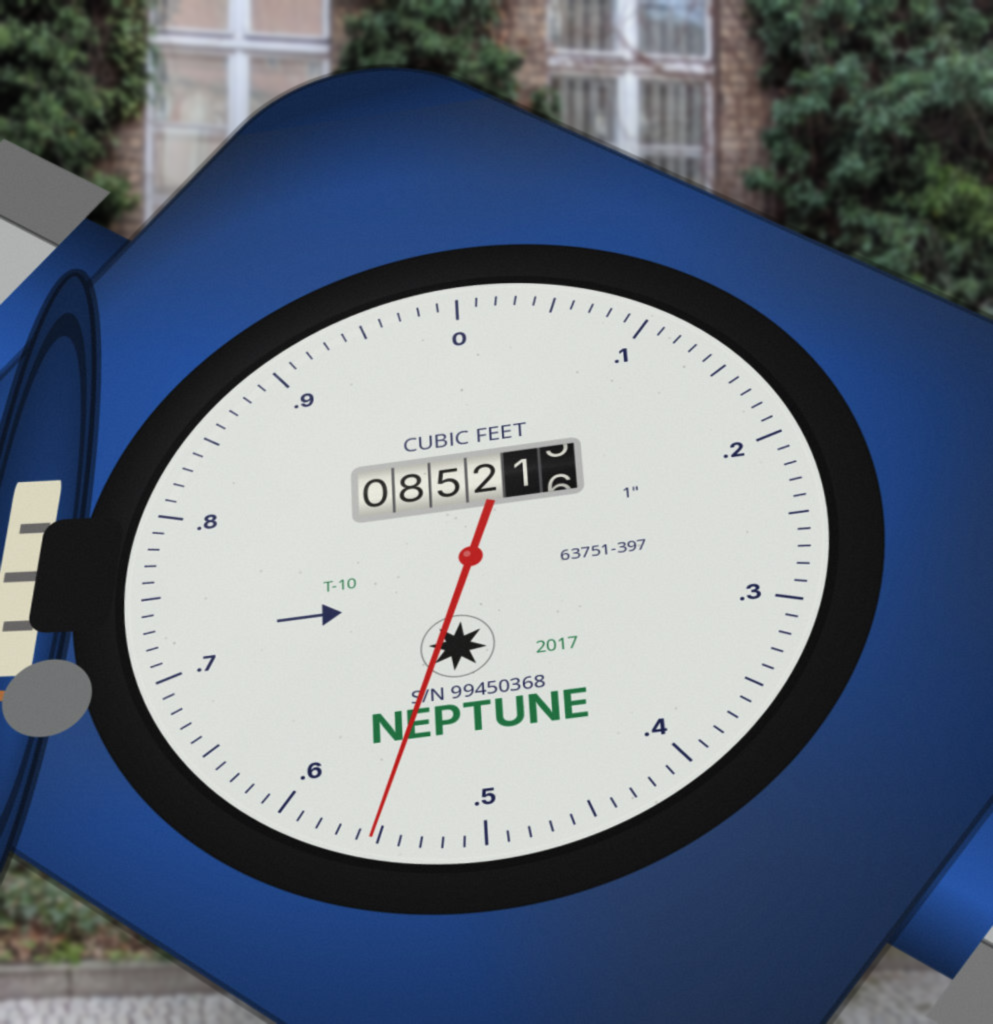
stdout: {"value": 85215.55, "unit": "ft³"}
